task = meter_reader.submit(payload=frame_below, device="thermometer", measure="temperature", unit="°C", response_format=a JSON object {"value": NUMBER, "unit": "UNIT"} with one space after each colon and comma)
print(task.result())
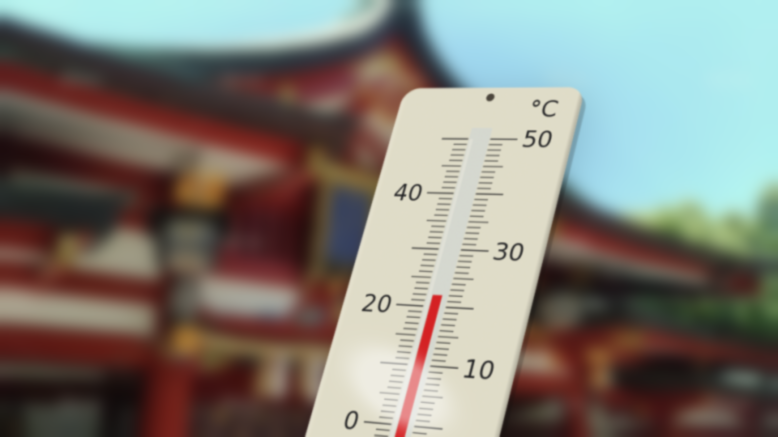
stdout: {"value": 22, "unit": "°C"}
